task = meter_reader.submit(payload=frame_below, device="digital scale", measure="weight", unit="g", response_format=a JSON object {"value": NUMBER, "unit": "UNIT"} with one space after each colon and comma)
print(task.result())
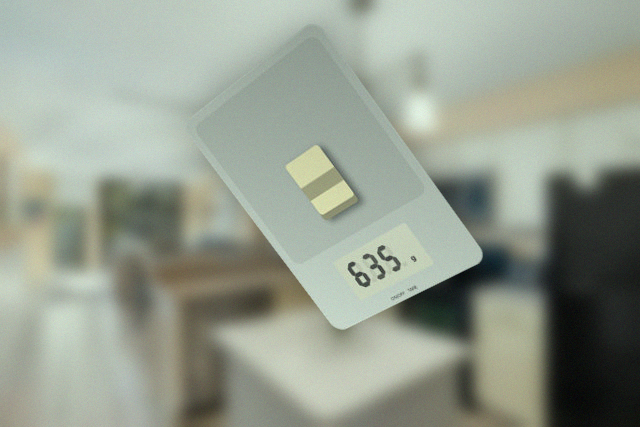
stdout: {"value": 635, "unit": "g"}
